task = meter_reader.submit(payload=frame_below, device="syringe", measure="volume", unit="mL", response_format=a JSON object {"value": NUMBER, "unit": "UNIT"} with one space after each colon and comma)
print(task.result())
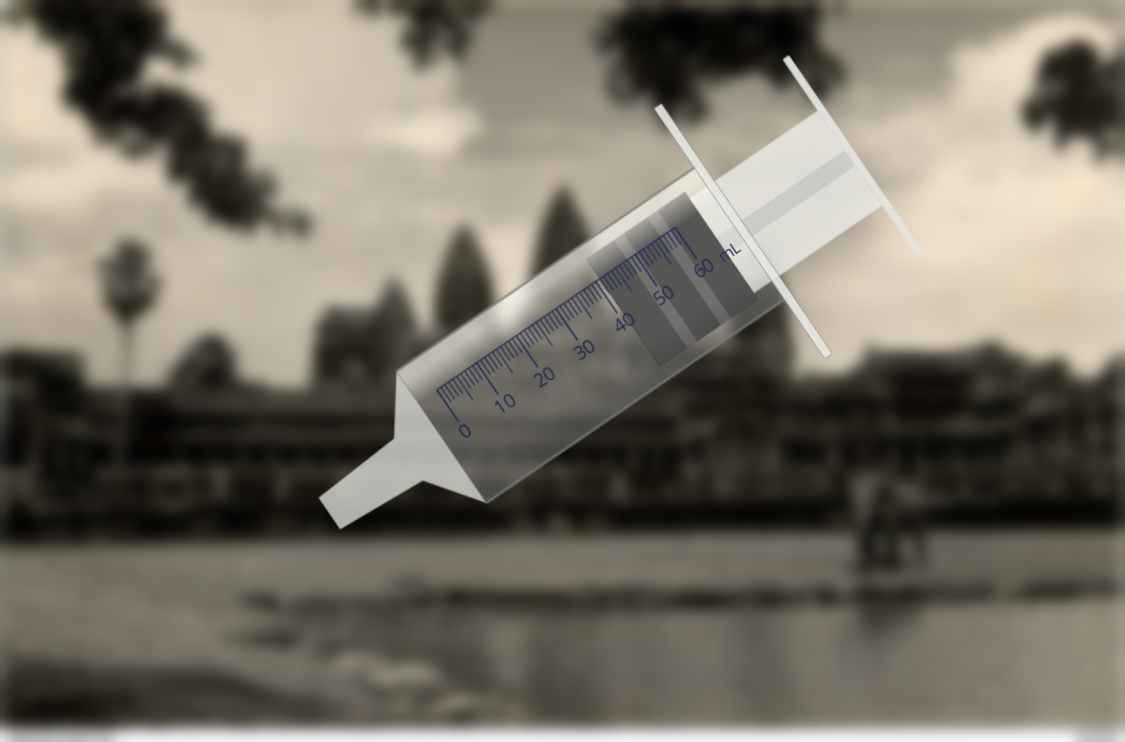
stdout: {"value": 41, "unit": "mL"}
